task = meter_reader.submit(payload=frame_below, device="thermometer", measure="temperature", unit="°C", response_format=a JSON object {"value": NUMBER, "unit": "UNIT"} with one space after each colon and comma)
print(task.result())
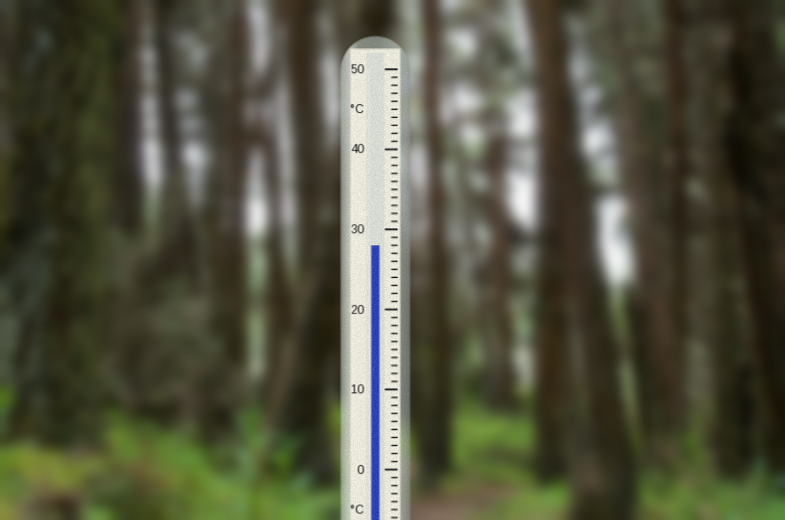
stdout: {"value": 28, "unit": "°C"}
